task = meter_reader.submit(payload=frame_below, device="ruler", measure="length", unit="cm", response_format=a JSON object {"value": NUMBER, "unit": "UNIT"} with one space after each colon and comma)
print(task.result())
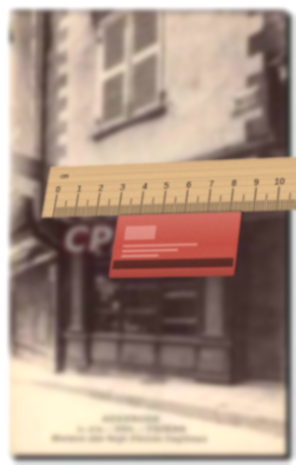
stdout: {"value": 5.5, "unit": "cm"}
